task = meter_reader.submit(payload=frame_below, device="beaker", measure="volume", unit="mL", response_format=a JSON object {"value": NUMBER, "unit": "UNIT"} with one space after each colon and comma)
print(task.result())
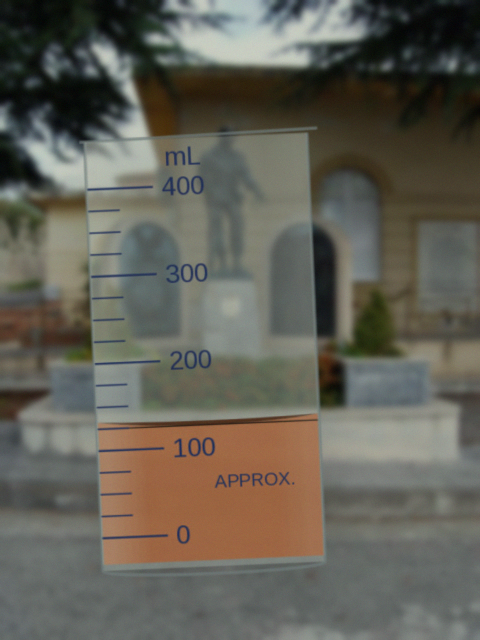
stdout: {"value": 125, "unit": "mL"}
